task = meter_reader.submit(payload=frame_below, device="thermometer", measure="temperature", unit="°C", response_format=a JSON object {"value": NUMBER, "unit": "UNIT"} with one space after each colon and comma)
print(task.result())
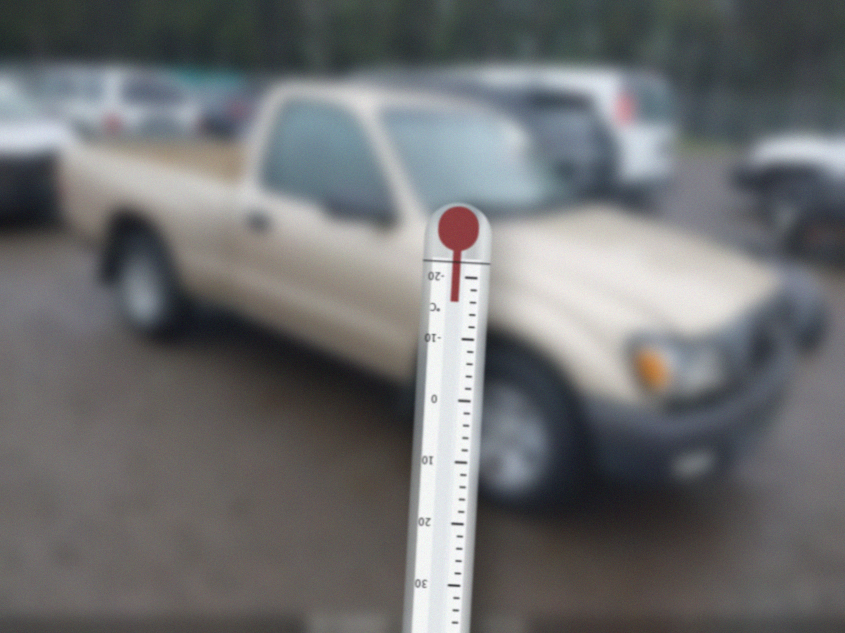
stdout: {"value": -16, "unit": "°C"}
